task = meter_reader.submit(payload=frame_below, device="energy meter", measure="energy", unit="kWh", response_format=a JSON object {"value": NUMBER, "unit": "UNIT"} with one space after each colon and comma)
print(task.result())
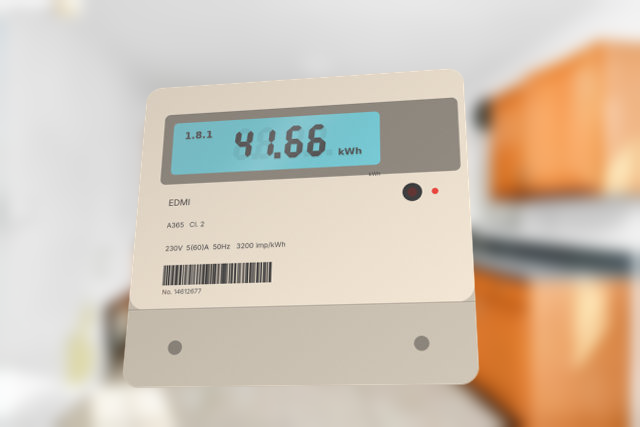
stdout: {"value": 41.66, "unit": "kWh"}
